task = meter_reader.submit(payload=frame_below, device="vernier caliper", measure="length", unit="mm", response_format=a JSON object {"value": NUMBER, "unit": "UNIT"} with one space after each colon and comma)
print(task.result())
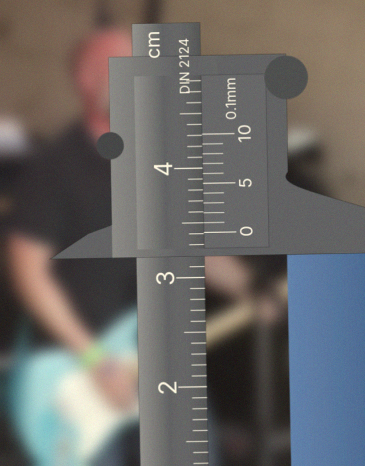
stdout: {"value": 34.1, "unit": "mm"}
